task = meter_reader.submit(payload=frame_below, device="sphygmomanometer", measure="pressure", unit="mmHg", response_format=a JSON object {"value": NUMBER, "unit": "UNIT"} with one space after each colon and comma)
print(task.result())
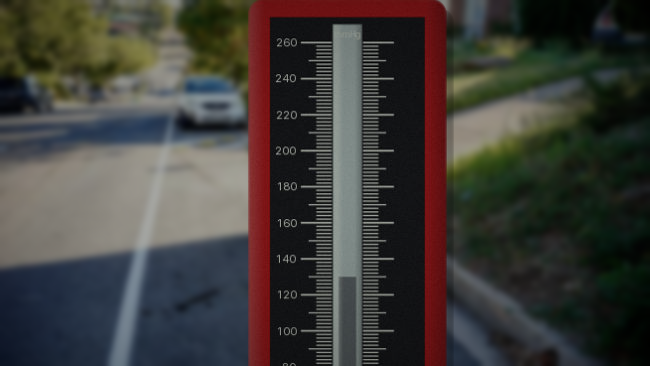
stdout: {"value": 130, "unit": "mmHg"}
